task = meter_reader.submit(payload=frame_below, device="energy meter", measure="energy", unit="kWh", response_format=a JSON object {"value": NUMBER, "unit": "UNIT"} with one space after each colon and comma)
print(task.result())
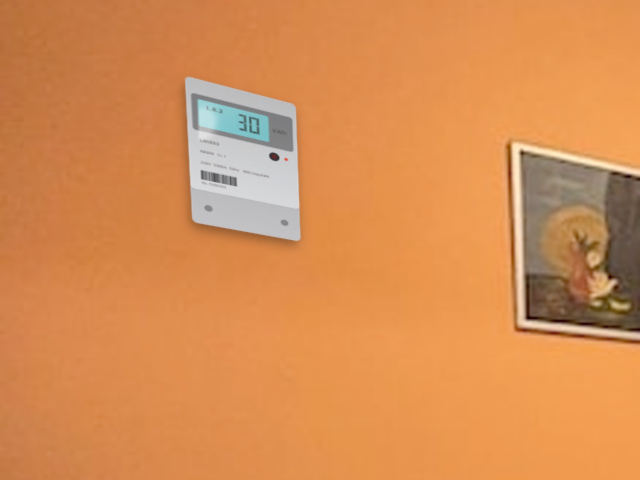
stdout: {"value": 30, "unit": "kWh"}
